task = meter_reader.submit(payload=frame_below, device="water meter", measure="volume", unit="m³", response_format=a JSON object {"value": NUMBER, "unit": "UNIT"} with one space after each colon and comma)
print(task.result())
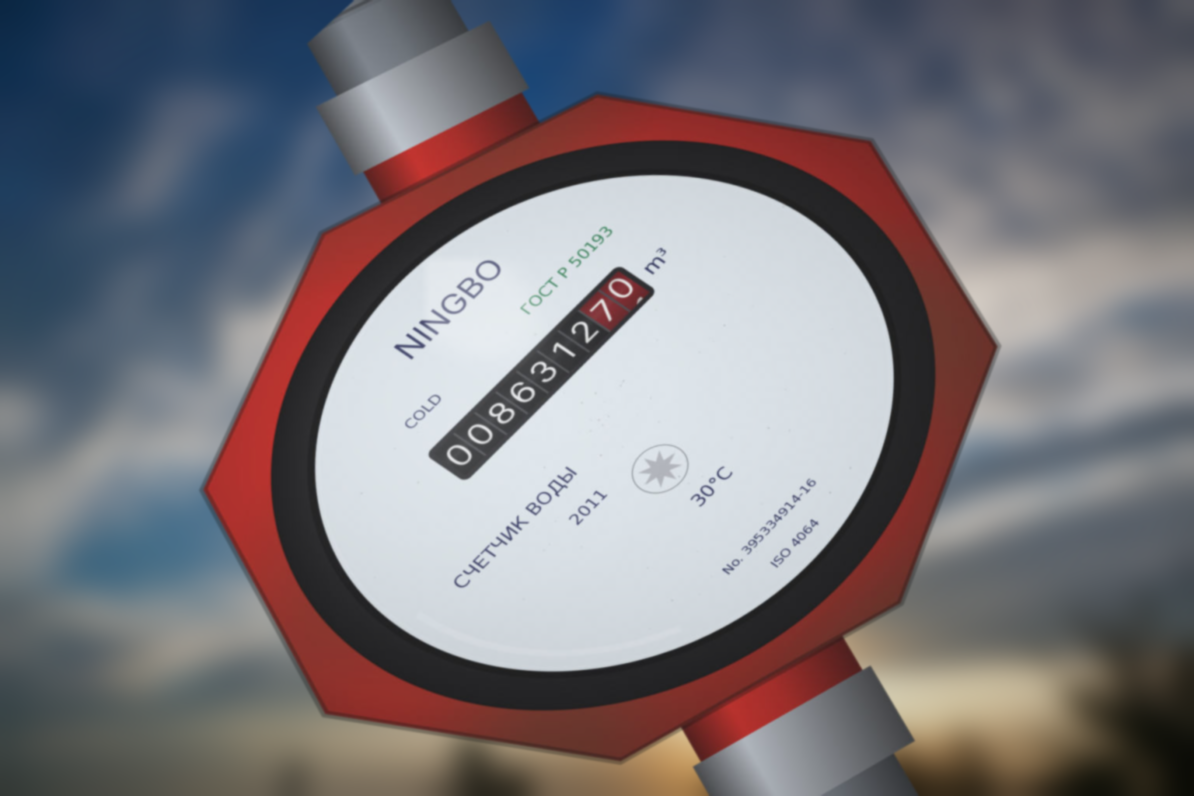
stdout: {"value": 86312.70, "unit": "m³"}
